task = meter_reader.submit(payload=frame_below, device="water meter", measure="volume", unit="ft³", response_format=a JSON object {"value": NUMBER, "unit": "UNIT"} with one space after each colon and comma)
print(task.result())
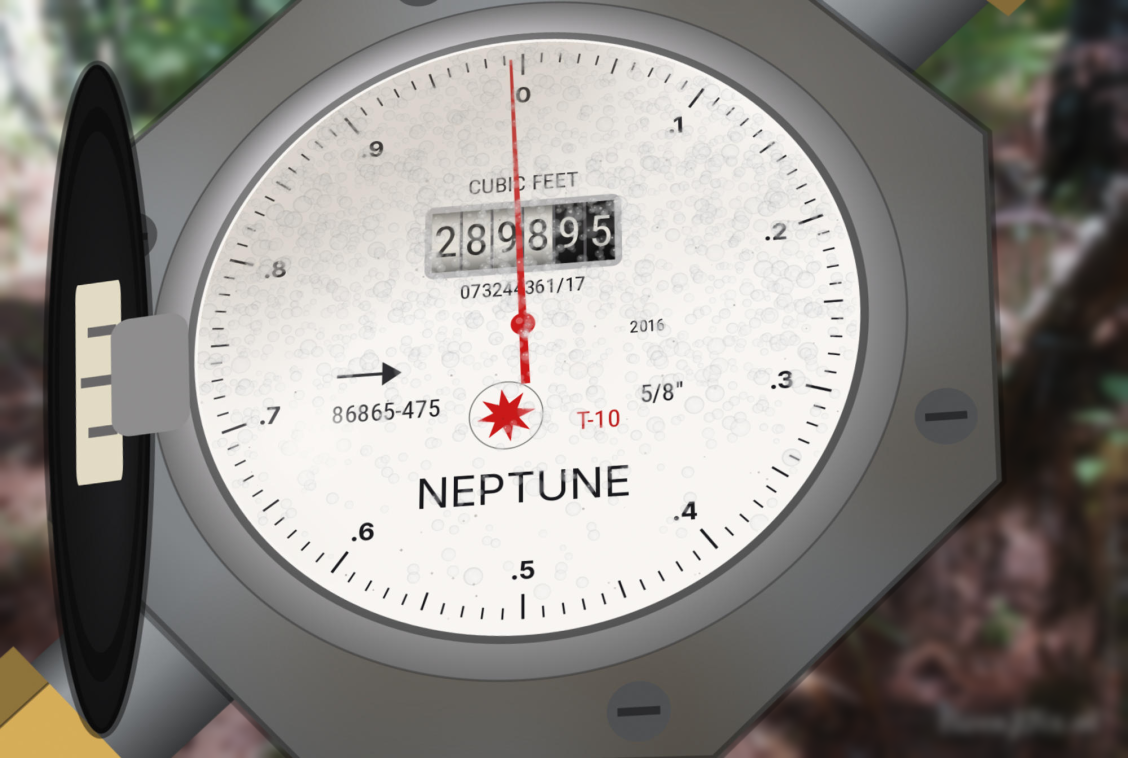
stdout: {"value": 289894.99, "unit": "ft³"}
